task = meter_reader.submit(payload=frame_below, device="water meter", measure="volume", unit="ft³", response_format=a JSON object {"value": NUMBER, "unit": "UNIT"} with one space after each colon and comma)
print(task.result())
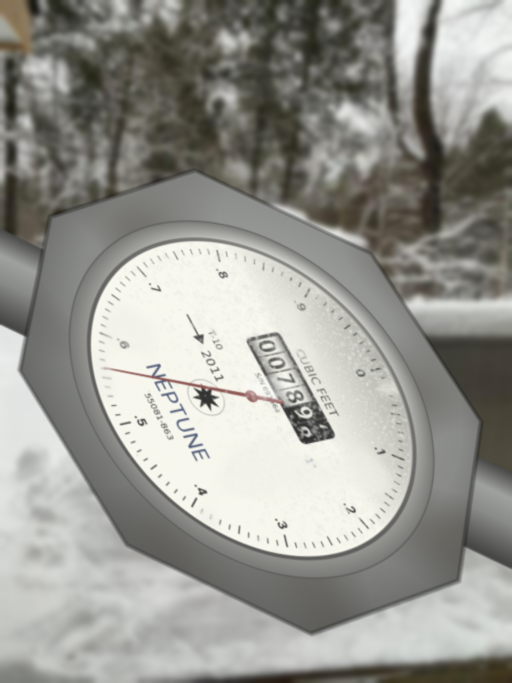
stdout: {"value": 7897.56, "unit": "ft³"}
